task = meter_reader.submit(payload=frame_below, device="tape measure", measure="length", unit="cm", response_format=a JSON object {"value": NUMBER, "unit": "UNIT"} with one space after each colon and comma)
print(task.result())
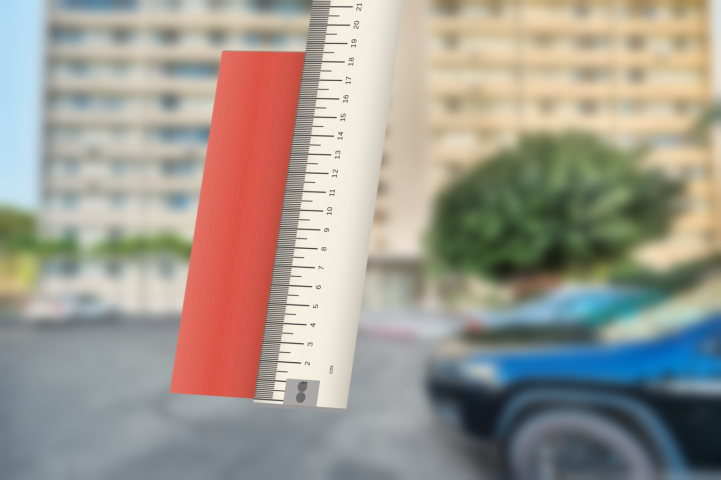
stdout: {"value": 18.5, "unit": "cm"}
